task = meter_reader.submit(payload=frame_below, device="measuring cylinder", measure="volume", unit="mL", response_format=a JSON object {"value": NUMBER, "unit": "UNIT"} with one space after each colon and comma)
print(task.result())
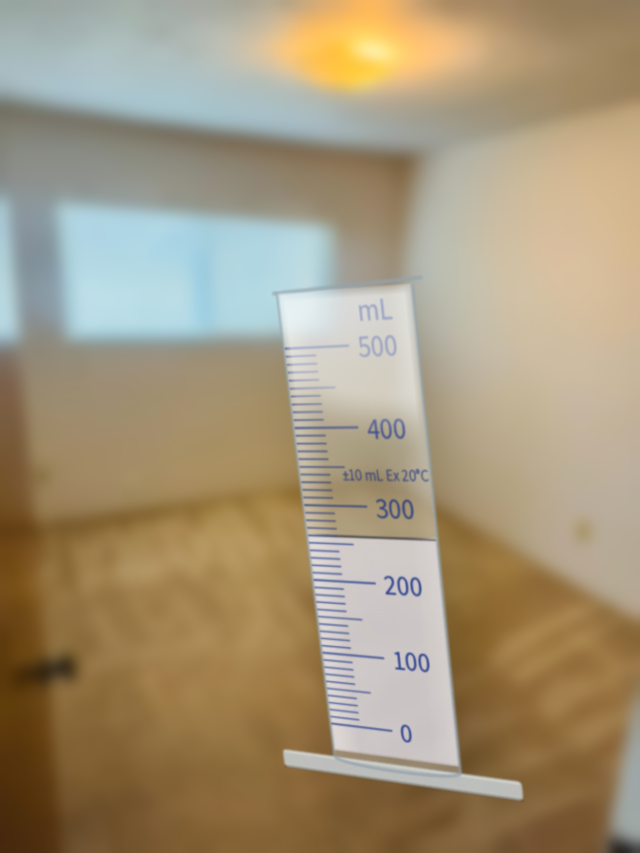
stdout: {"value": 260, "unit": "mL"}
